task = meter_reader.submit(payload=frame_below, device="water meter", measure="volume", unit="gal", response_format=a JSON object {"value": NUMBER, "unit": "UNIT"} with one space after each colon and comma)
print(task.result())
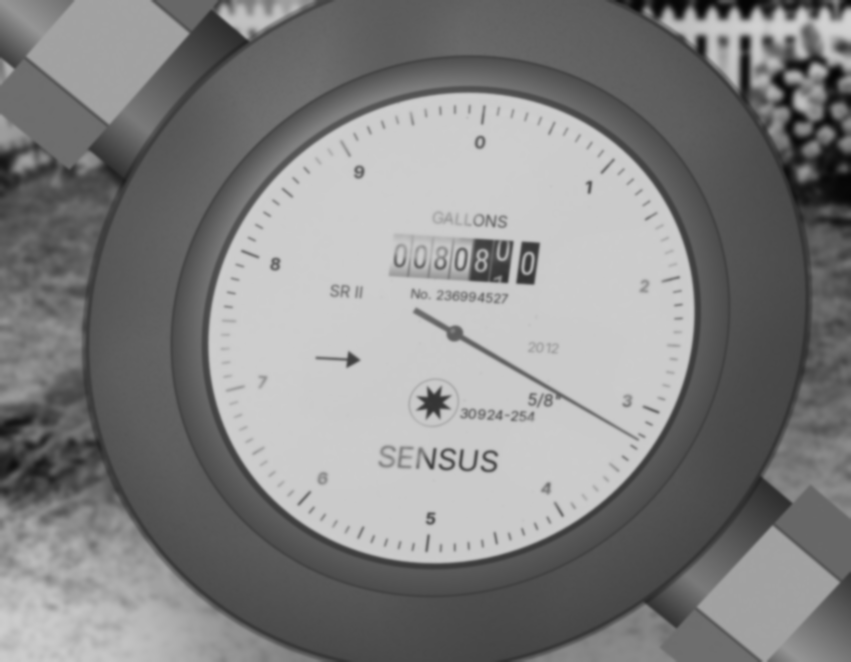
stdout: {"value": 80803.2, "unit": "gal"}
